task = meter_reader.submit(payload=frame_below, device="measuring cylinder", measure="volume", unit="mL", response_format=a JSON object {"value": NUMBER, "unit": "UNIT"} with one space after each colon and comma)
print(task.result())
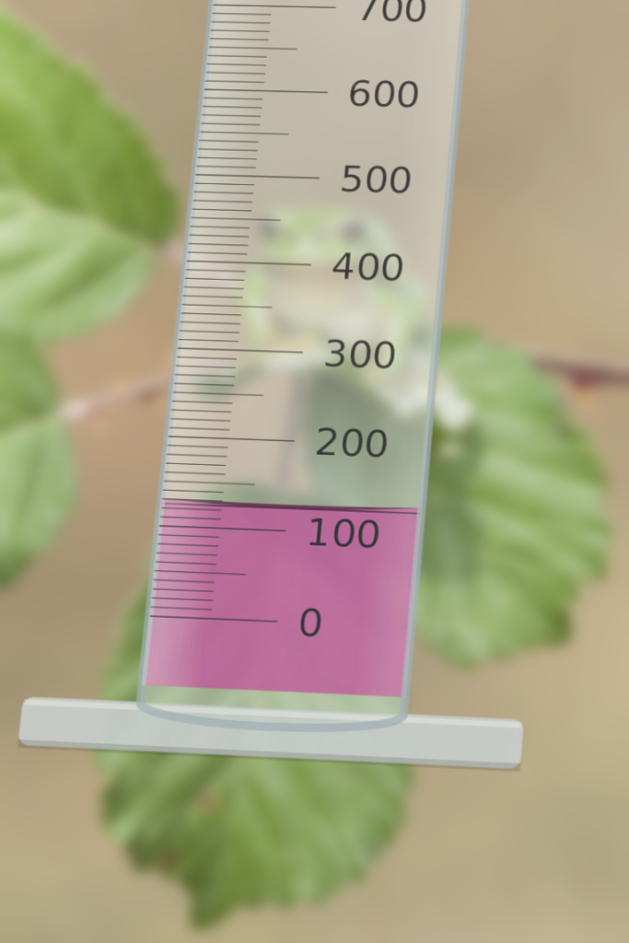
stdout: {"value": 125, "unit": "mL"}
